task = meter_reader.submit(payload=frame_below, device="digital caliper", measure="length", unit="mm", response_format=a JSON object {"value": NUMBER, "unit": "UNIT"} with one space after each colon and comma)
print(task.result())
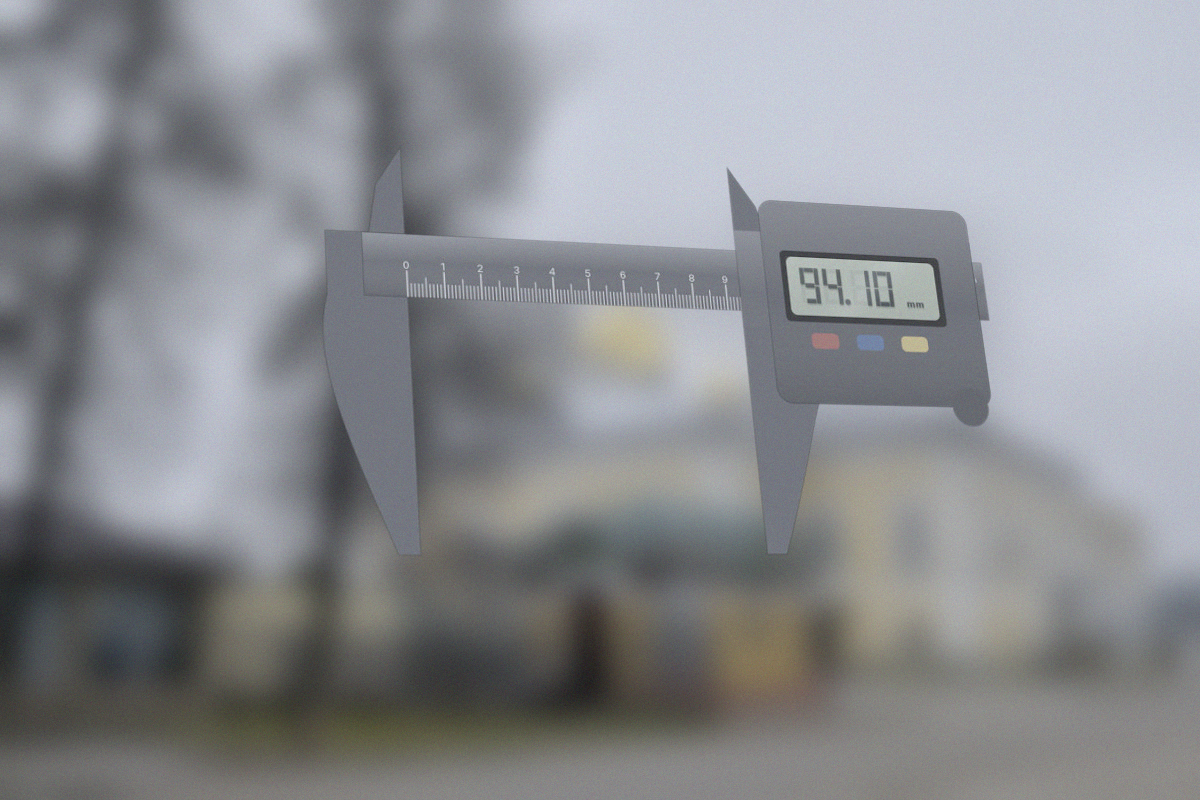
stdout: {"value": 94.10, "unit": "mm"}
